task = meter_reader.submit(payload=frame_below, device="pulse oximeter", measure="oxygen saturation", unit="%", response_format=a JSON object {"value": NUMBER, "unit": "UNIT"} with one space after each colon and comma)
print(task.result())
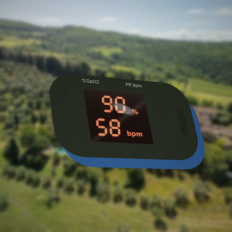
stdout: {"value": 90, "unit": "%"}
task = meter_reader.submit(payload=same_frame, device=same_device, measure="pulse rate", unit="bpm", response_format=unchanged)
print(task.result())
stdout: {"value": 58, "unit": "bpm"}
